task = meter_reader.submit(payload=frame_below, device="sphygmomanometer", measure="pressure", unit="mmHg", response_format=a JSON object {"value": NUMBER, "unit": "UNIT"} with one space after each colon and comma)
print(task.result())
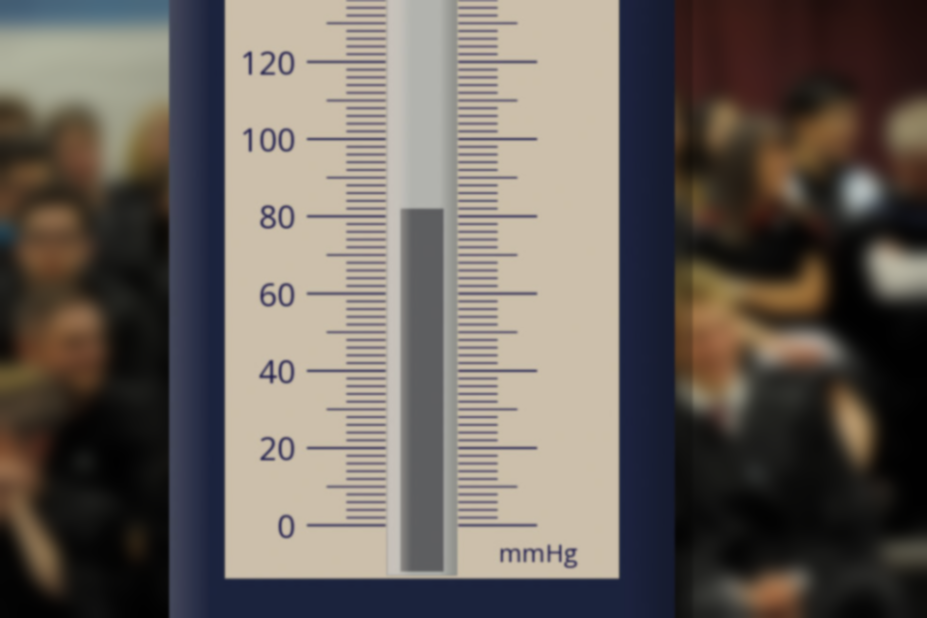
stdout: {"value": 82, "unit": "mmHg"}
